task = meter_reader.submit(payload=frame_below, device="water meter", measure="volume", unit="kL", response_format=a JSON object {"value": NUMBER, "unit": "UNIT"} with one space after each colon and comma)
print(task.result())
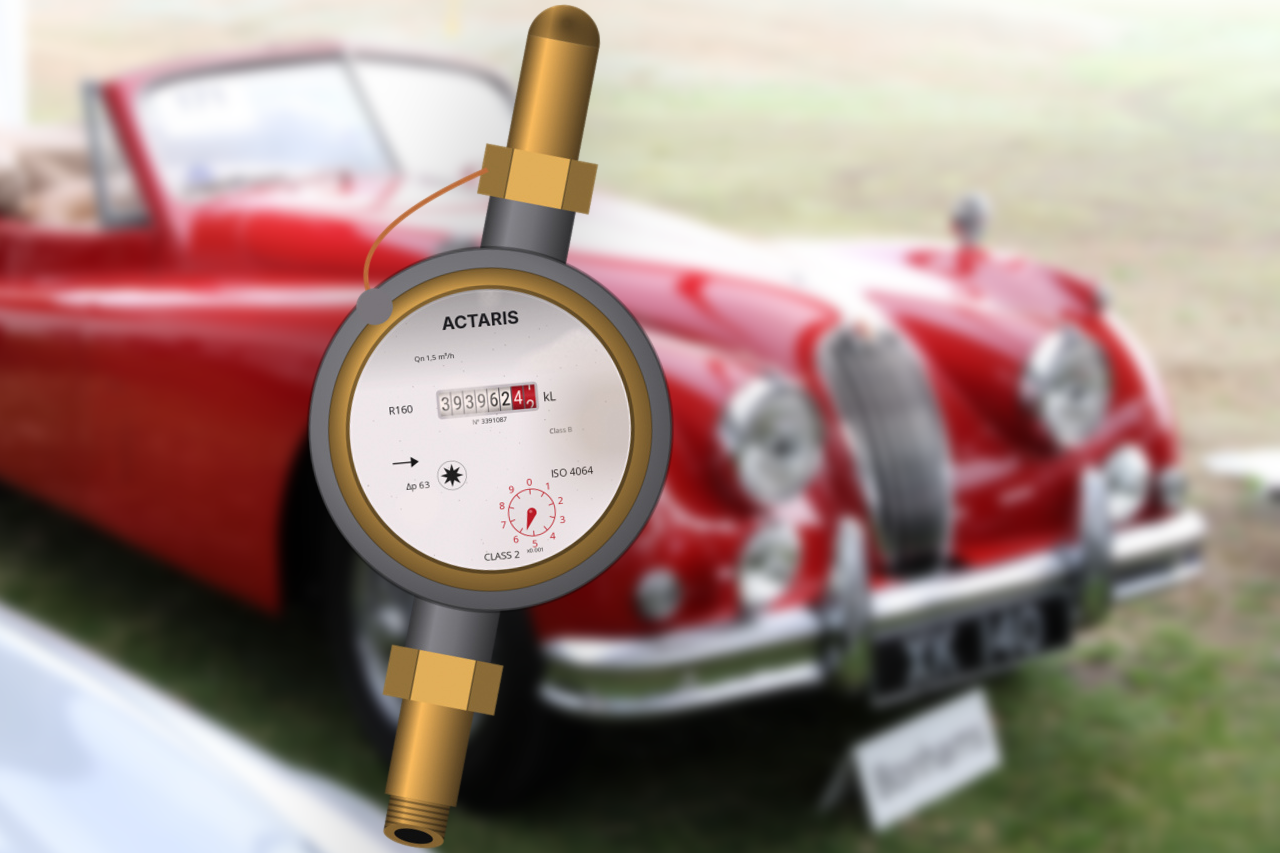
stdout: {"value": 393962.415, "unit": "kL"}
